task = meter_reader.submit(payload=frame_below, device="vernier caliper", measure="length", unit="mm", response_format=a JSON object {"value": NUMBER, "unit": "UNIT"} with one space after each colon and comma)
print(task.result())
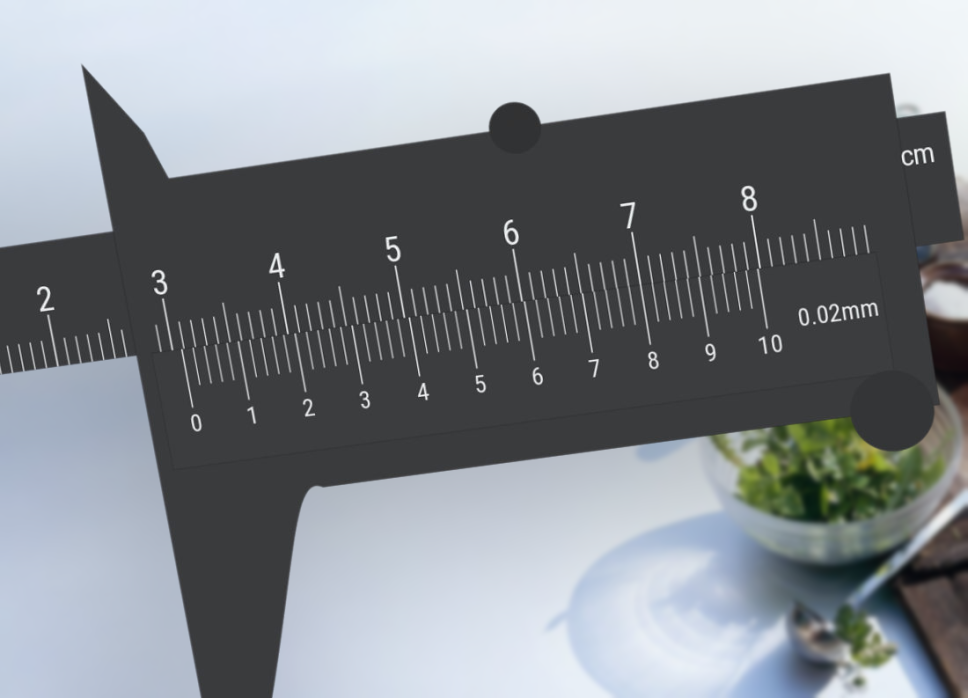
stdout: {"value": 30.8, "unit": "mm"}
